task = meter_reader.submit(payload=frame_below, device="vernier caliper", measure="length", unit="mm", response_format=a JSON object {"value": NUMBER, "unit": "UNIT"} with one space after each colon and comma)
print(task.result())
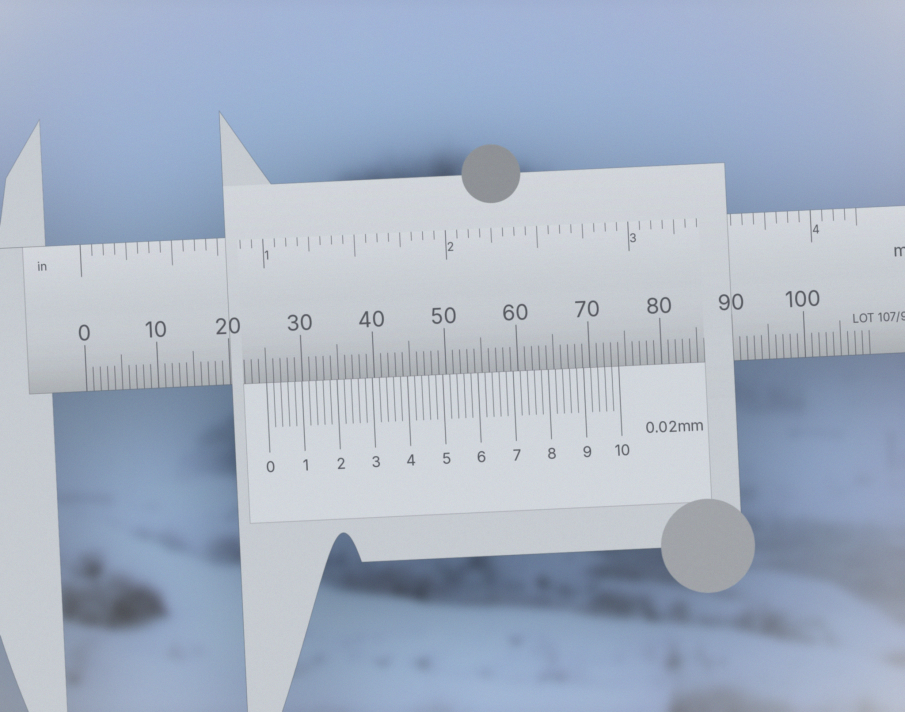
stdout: {"value": 25.0, "unit": "mm"}
